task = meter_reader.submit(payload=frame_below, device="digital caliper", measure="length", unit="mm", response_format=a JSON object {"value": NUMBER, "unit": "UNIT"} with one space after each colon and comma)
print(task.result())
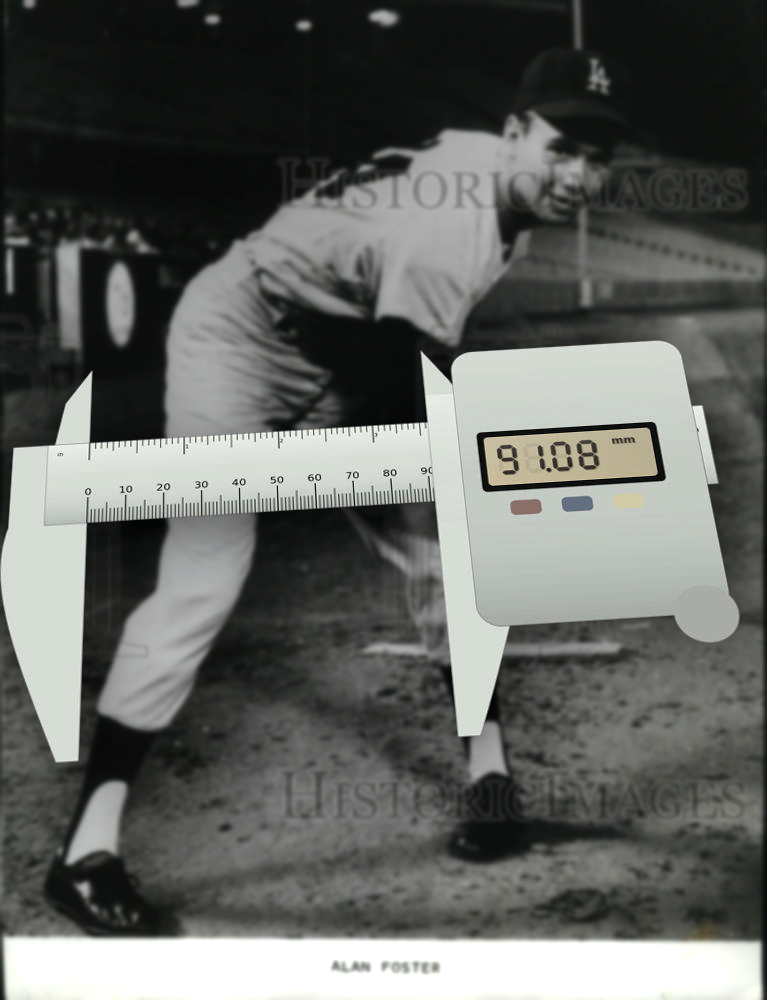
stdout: {"value": 91.08, "unit": "mm"}
